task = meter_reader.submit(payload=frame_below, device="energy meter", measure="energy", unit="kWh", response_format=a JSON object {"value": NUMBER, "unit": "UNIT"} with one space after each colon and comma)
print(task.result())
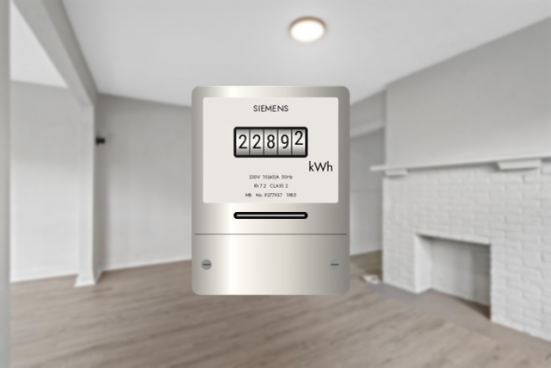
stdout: {"value": 22892, "unit": "kWh"}
